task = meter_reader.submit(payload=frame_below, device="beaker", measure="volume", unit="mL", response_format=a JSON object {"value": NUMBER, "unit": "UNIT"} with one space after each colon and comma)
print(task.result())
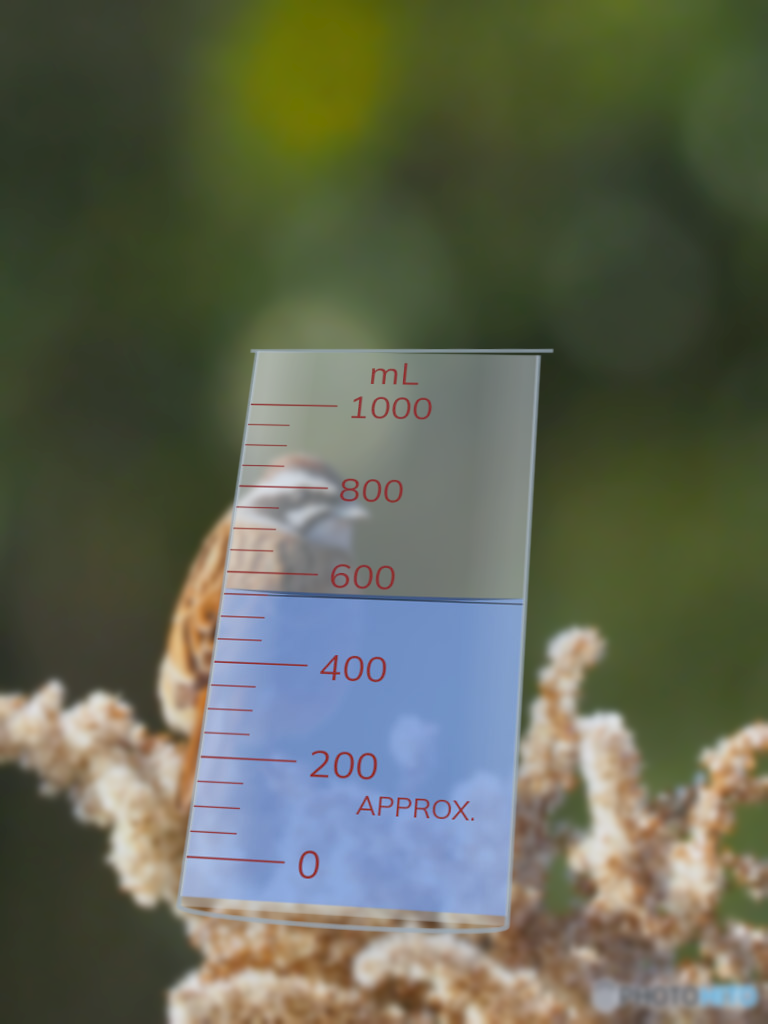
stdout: {"value": 550, "unit": "mL"}
